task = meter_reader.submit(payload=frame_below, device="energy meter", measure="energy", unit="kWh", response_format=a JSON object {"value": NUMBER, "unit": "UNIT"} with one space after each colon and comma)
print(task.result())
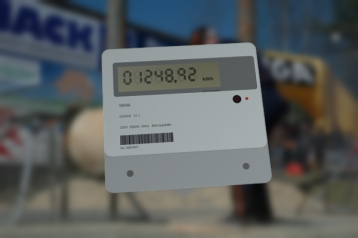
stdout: {"value": 1248.92, "unit": "kWh"}
